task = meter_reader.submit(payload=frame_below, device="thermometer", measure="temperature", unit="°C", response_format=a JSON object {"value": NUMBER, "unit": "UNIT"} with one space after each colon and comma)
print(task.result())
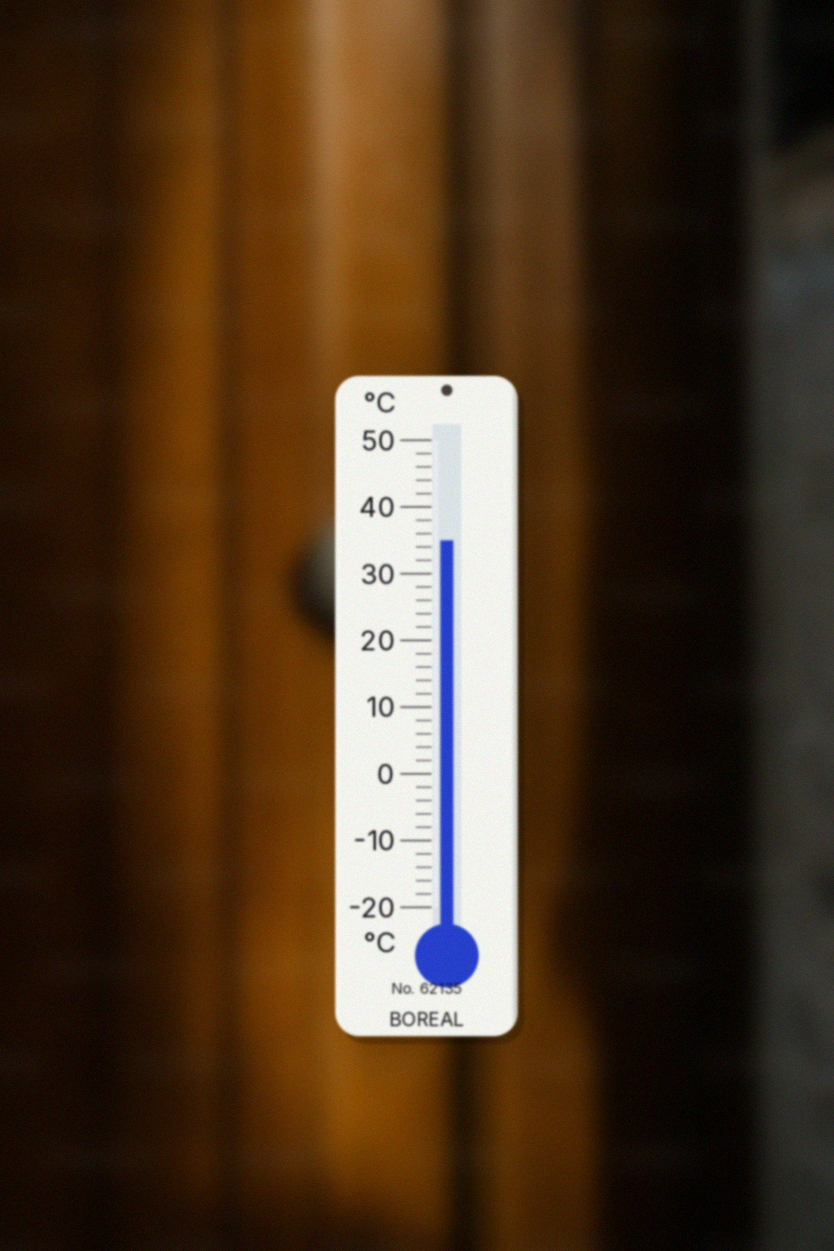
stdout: {"value": 35, "unit": "°C"}
